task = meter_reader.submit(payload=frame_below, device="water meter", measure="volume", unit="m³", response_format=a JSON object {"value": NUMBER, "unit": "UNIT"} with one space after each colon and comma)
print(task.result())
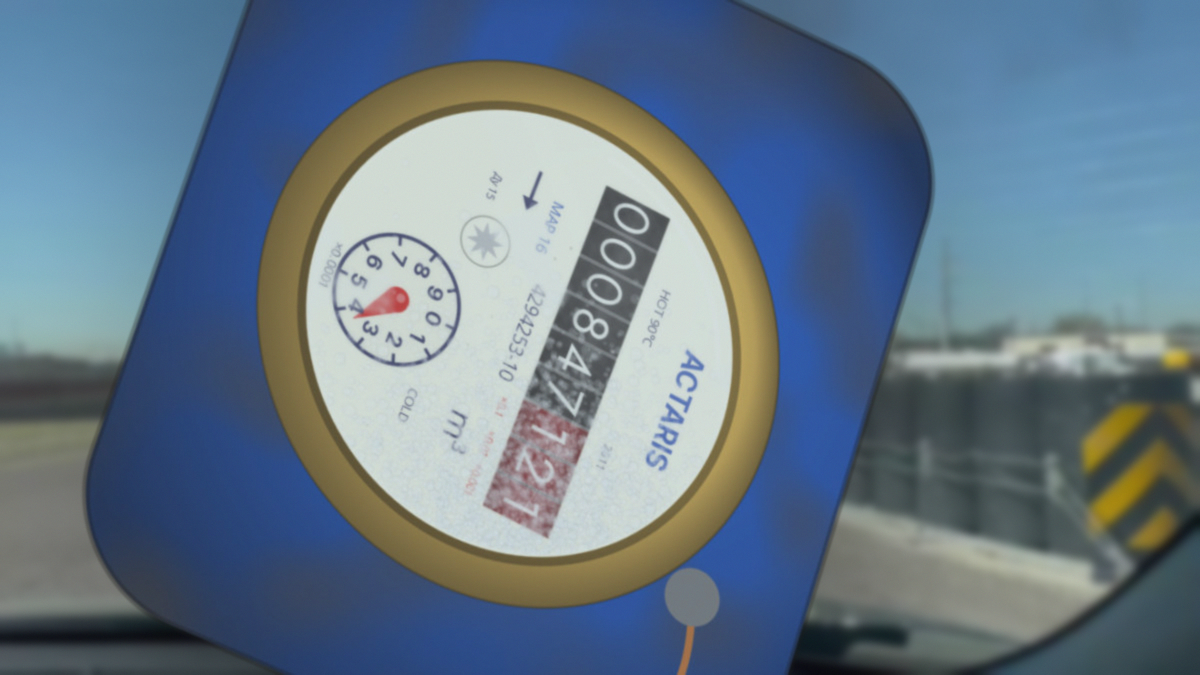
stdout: {"value": 847.1213, "unit": "m³"}
